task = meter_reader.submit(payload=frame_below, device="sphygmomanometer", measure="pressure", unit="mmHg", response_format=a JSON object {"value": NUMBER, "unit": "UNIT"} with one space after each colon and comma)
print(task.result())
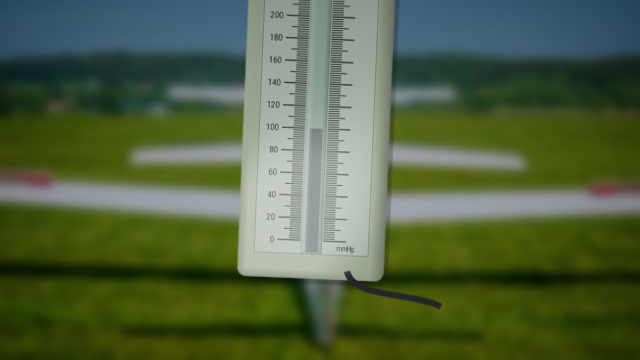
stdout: {"value": 100, "unit": "mmHg"}
